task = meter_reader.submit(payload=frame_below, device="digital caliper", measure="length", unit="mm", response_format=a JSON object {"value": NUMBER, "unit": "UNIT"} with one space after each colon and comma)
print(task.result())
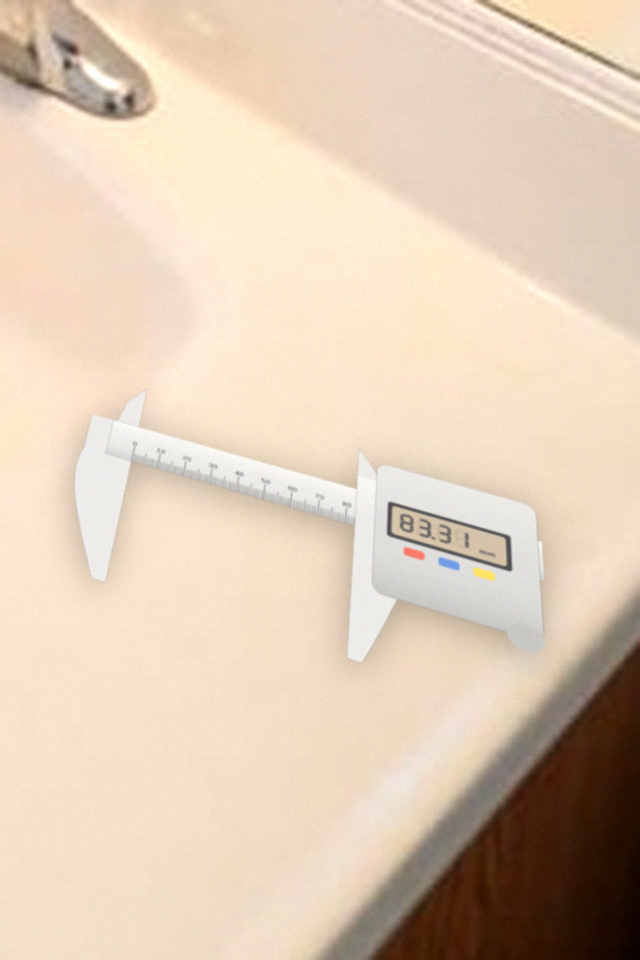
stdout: {"value": 83.31, "unit": "mm"}
